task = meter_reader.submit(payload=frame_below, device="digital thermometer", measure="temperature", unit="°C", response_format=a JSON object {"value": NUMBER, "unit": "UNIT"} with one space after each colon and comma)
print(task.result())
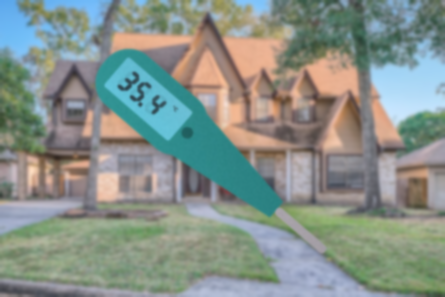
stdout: {"value": 35.4, "unit": "°C"}
